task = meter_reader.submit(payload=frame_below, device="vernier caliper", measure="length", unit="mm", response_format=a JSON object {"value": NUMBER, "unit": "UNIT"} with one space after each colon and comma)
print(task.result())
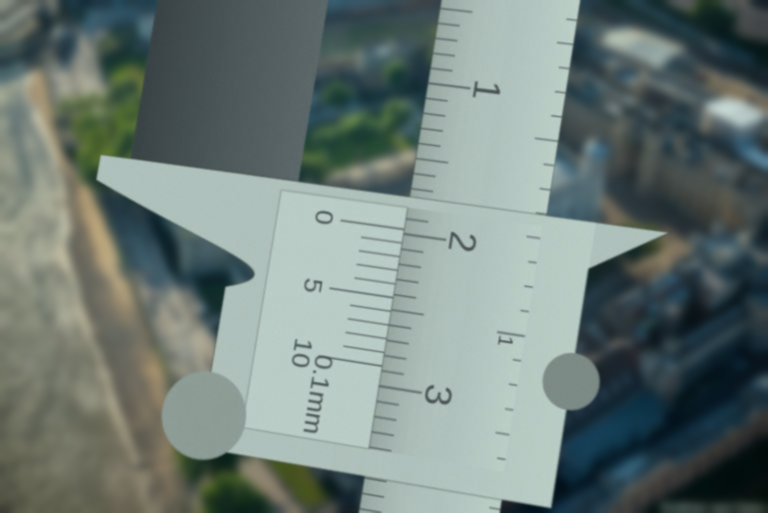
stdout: {"value": 19.7, "unit": "mm"}
